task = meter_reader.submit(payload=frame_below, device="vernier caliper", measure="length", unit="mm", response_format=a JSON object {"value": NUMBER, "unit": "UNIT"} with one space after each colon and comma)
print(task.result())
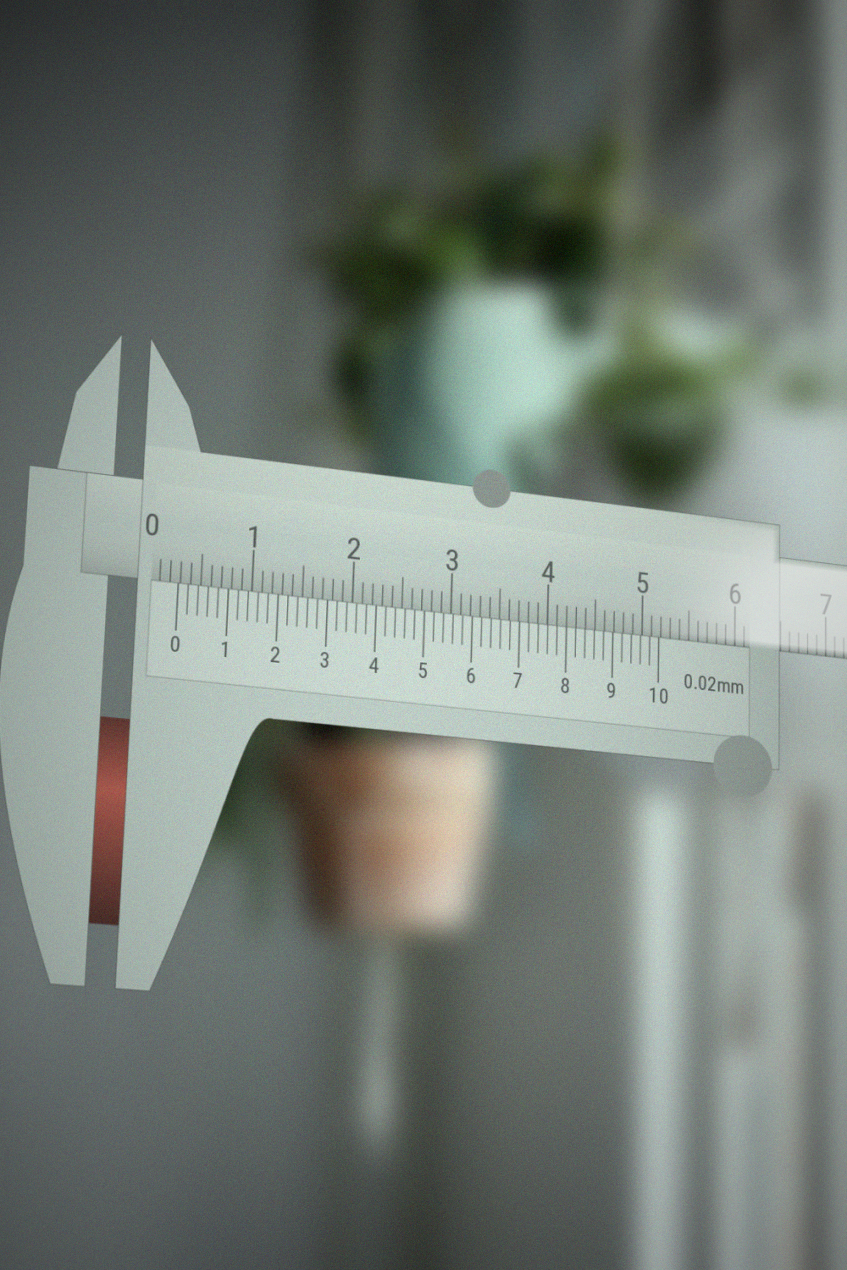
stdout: {"value": 2.8, "unit": "mm"}
